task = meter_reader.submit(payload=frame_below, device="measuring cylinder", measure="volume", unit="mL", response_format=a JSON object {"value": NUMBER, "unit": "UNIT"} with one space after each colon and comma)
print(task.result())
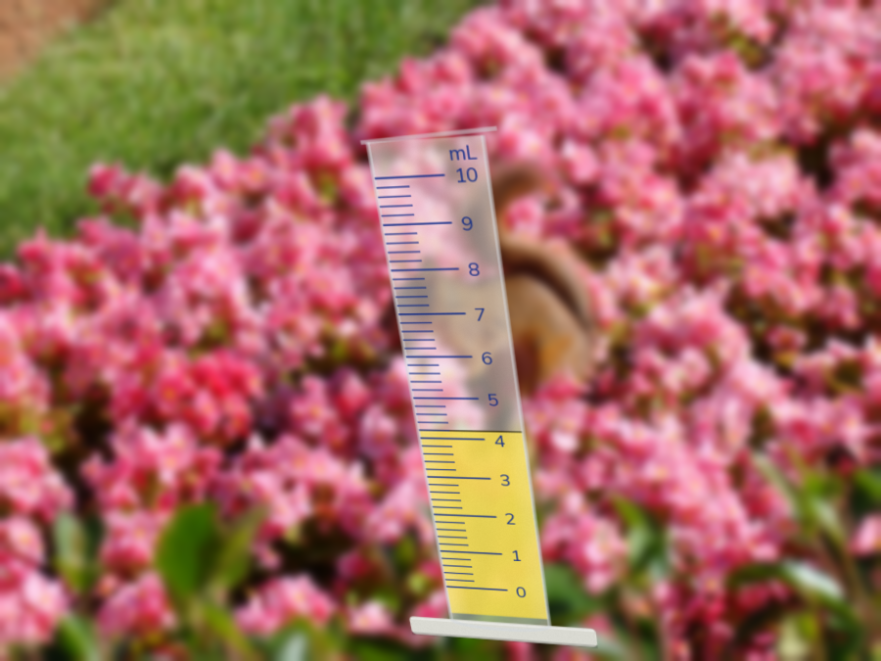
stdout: {"value": 4.2, "unit": "mL"}
